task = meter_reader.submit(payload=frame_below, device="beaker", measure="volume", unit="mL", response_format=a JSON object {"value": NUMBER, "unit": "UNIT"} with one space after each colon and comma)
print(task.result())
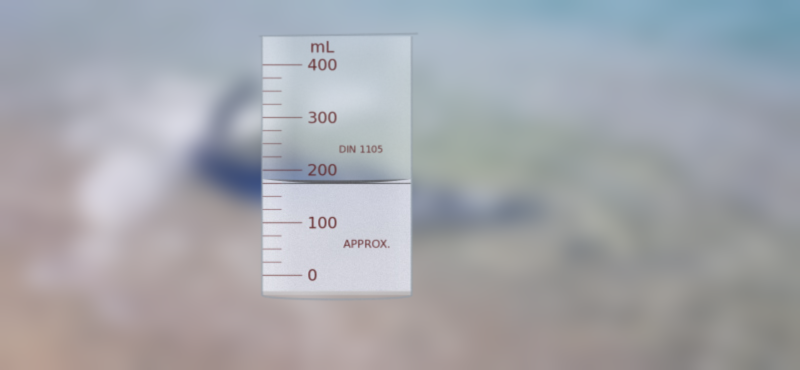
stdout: {"value": 175, "unit": "mL"}
